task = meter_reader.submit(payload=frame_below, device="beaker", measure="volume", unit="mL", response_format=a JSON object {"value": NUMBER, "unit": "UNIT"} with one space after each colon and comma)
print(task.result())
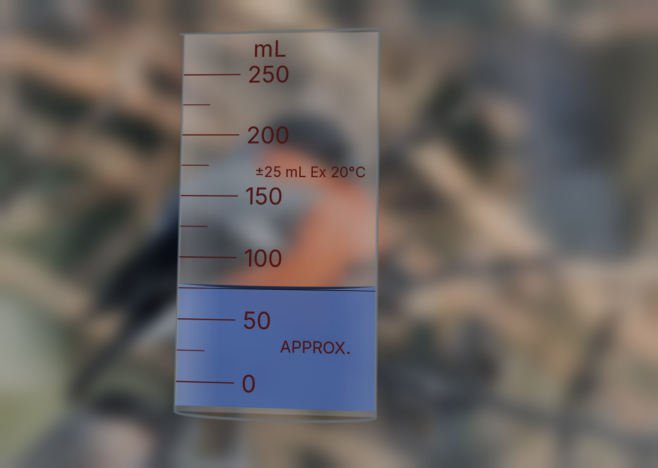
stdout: {"value": 75, "unit": "mL"}
